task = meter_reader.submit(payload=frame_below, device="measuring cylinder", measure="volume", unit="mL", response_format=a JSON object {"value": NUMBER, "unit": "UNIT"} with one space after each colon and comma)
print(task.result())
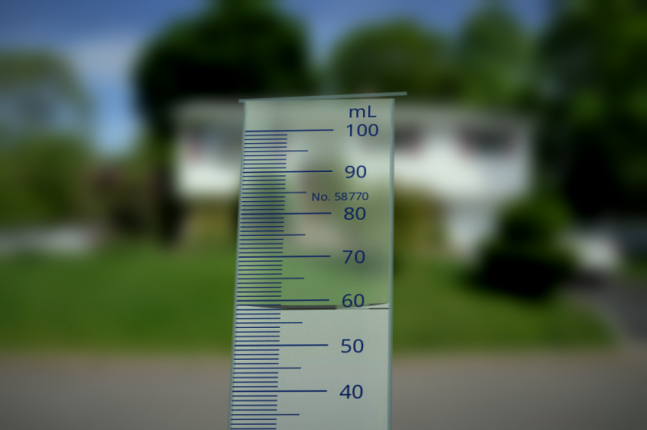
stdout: {"value": 58, "unit": "mL"}
